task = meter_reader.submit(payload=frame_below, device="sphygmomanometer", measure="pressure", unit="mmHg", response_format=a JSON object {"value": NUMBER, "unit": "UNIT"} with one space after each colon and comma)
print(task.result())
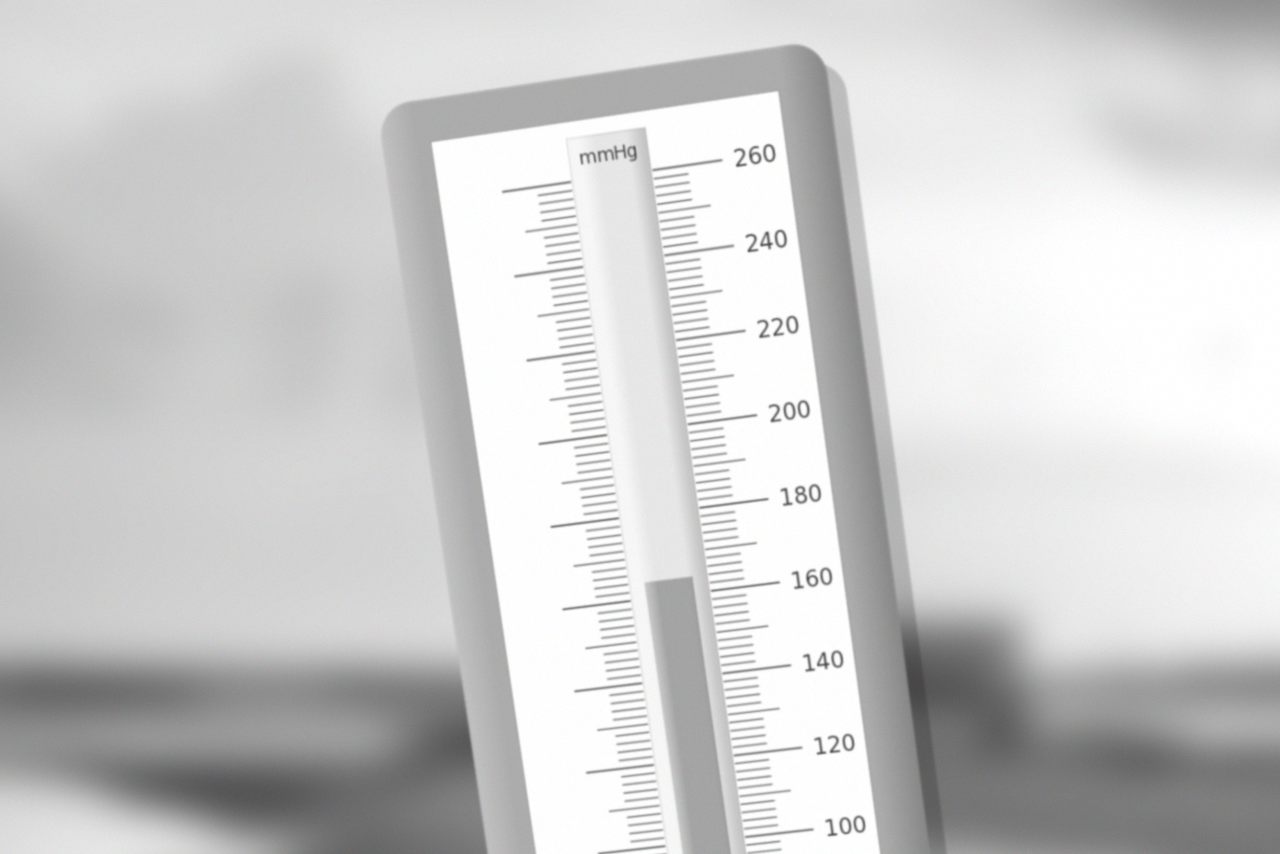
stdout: {"value": 164, "unit": "mmHg"}
